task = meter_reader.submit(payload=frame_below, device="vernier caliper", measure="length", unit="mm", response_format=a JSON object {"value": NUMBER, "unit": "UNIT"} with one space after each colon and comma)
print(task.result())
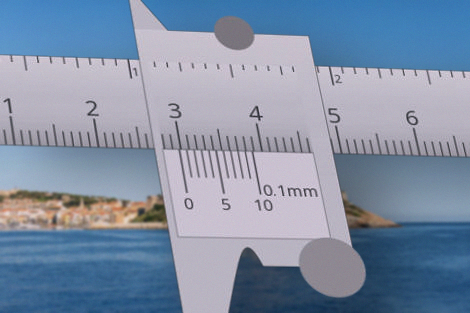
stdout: {"value": 29.8, "unit": "mm"}
